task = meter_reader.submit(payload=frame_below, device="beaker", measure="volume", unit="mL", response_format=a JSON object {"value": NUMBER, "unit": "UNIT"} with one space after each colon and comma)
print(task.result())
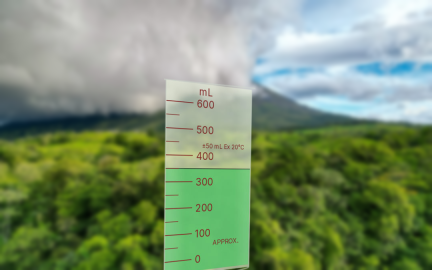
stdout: {"value": 350, "unit": "mL"}
